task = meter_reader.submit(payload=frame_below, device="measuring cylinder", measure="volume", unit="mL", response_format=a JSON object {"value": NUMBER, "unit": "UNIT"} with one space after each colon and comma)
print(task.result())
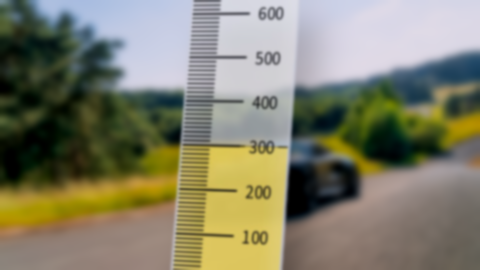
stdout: {"value": 300, "unit": "mL"}
